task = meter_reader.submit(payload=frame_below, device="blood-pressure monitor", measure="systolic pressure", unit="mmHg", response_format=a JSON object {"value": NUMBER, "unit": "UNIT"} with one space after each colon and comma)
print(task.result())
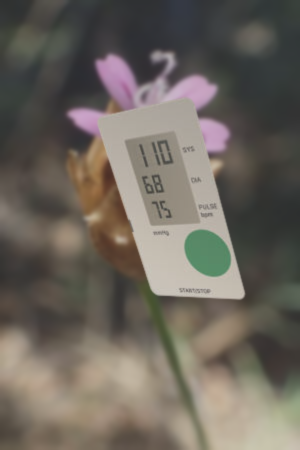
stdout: {"value": 110, "unit": "mmHg"}
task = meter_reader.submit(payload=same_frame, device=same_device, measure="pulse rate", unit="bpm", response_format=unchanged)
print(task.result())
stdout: {"value": 75, "unit": "bpm"}
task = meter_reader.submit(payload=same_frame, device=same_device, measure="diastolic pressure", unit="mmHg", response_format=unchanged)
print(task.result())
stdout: {"value": 68, "unit": "mmHg"}
